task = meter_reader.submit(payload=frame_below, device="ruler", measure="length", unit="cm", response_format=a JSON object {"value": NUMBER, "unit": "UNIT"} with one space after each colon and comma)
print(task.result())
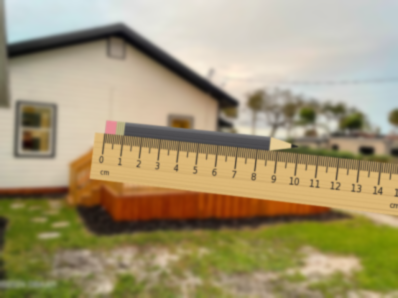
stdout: {"value": 10, "unit": "cm"}
